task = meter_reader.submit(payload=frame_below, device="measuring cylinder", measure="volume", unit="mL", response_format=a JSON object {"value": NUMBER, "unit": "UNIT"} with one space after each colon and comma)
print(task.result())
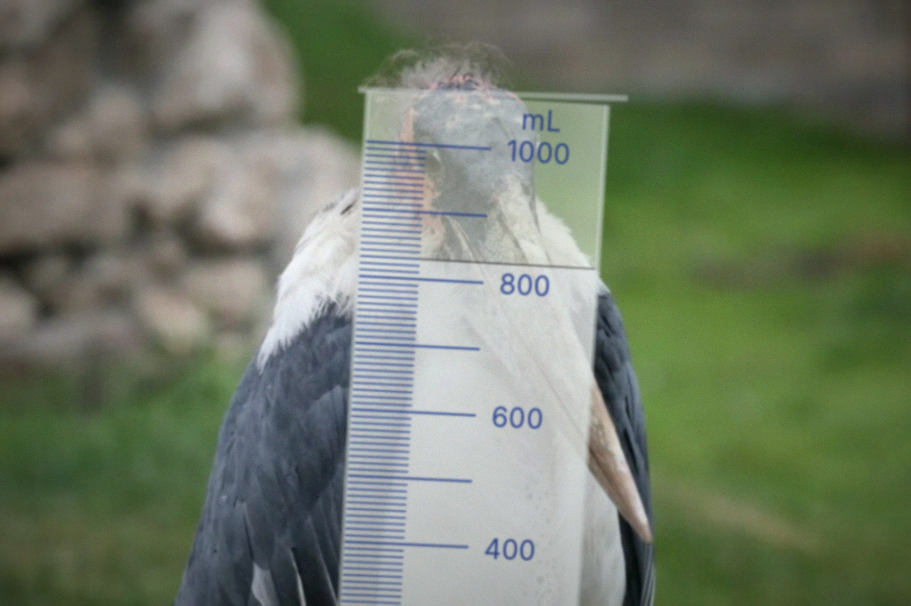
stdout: {"value": 830, "unit": "mL"}
